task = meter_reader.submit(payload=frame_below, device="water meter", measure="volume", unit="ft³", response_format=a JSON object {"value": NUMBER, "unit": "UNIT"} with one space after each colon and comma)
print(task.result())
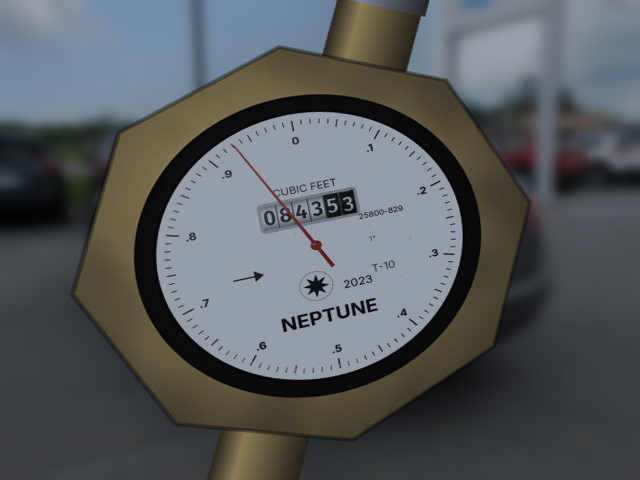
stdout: {"value": 84352.93, "unit": "ft³"}
